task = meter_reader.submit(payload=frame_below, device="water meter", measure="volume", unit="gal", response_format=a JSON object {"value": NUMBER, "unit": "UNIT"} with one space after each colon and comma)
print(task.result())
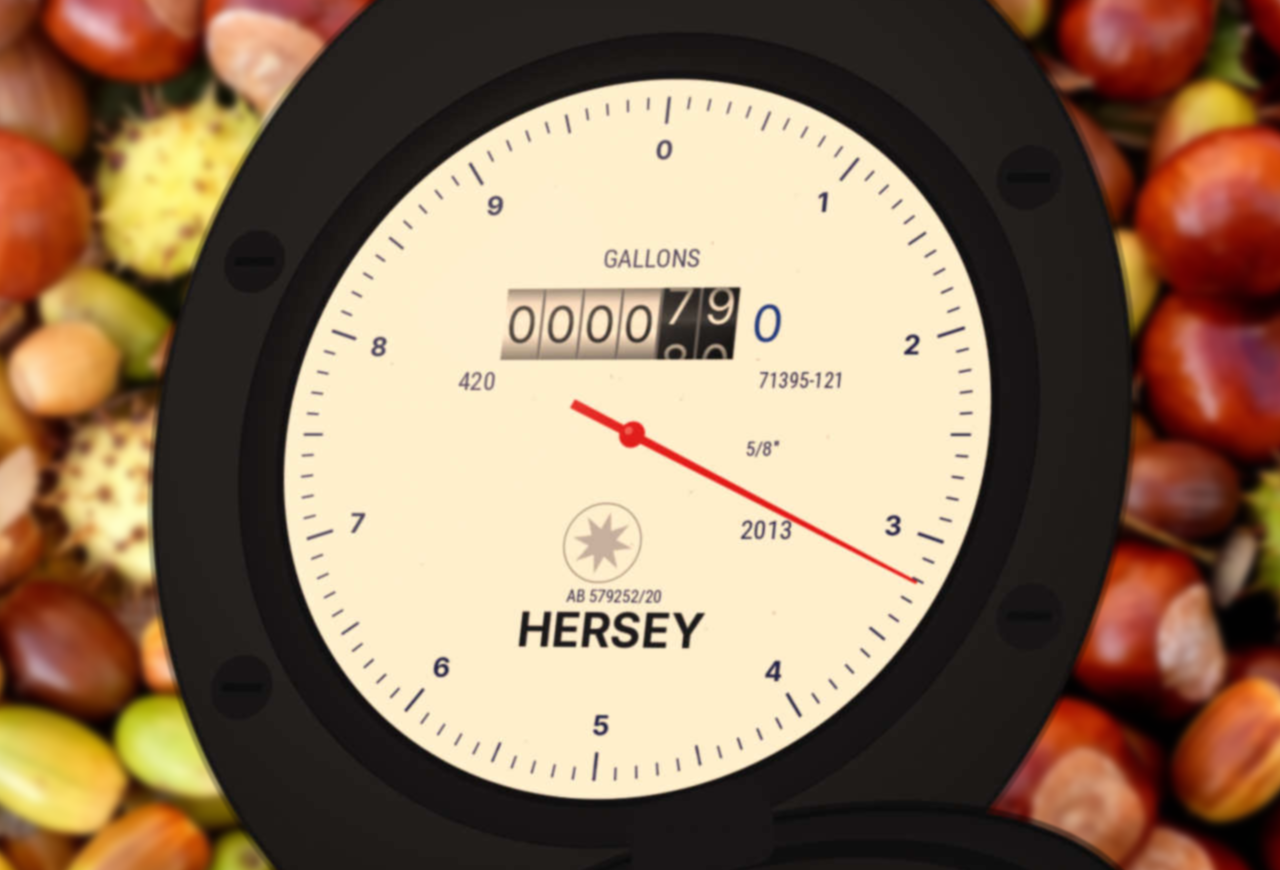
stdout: {"value": 793.2, "unit": "gal"}
